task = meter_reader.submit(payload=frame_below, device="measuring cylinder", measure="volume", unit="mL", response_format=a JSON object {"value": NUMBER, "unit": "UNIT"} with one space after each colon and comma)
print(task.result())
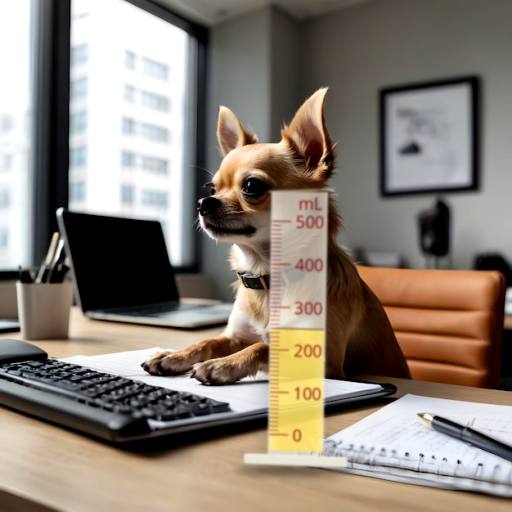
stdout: {"value": 250, "unit": "mL"}
